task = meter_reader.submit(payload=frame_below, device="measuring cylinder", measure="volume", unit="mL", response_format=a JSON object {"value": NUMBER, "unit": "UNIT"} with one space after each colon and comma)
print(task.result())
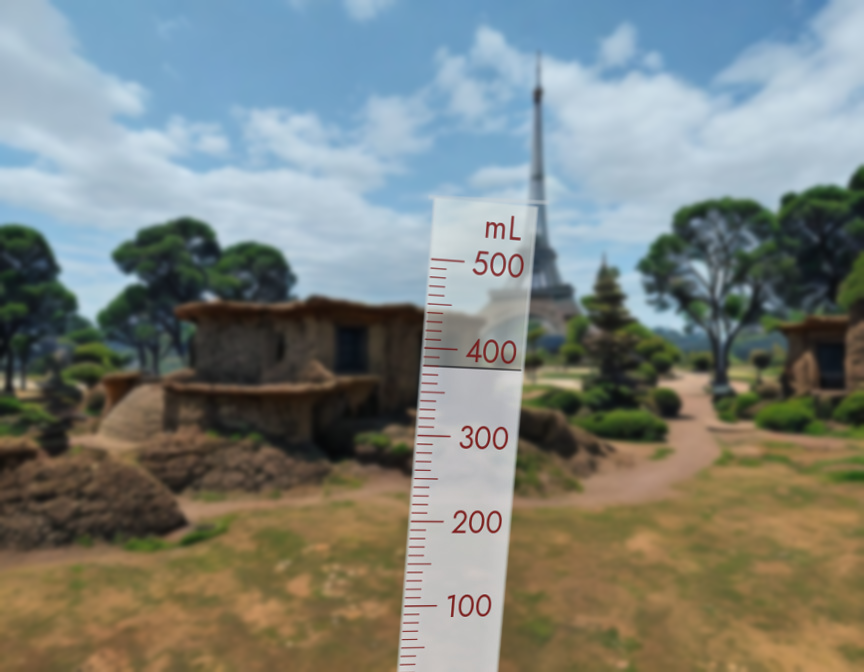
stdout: {"value": 380, "unit": "mL"}
